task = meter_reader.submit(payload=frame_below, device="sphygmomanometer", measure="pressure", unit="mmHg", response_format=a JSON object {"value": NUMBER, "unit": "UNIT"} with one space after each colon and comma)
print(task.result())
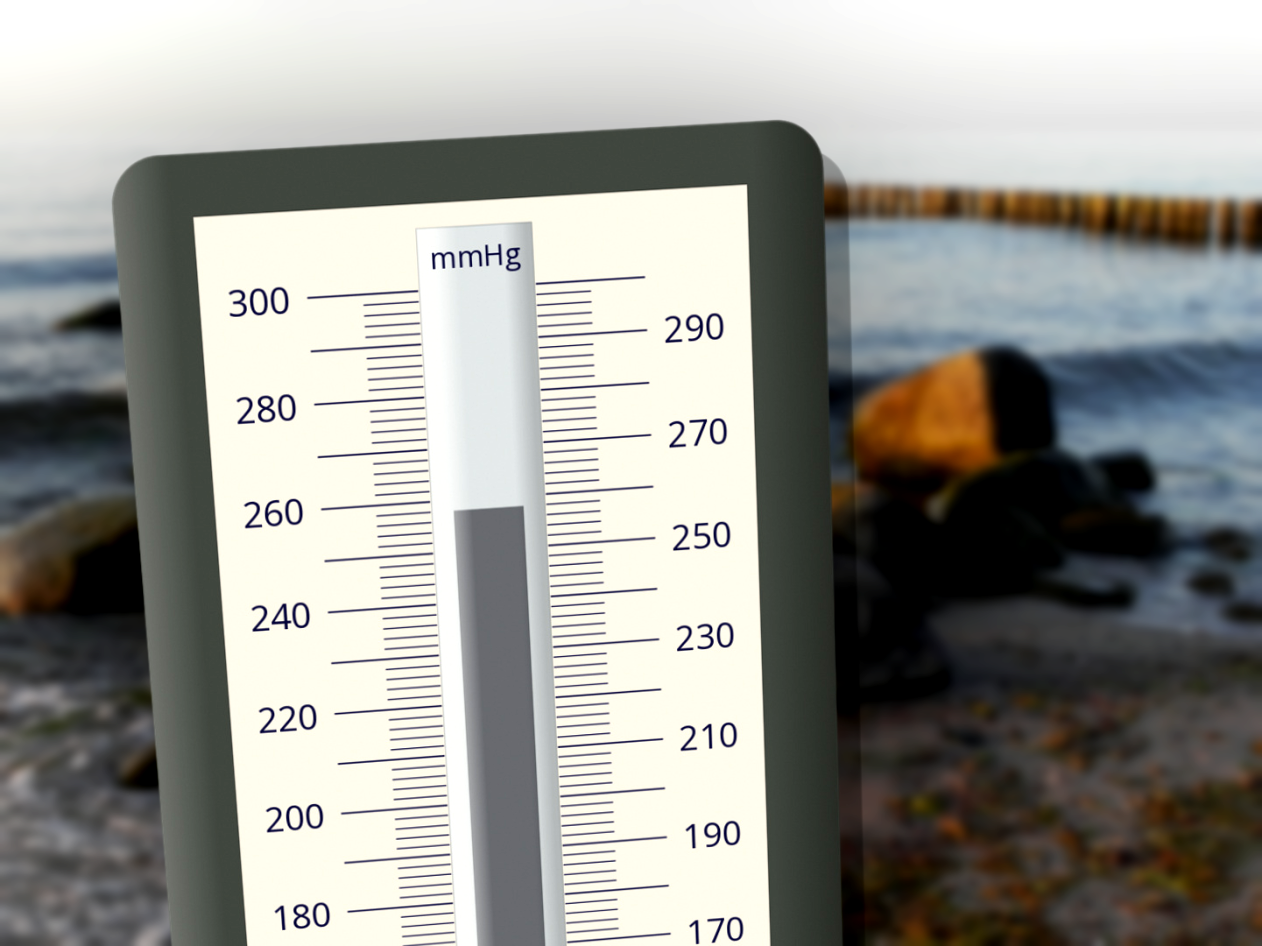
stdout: {"value": 258, "unit": "mmHg"}
